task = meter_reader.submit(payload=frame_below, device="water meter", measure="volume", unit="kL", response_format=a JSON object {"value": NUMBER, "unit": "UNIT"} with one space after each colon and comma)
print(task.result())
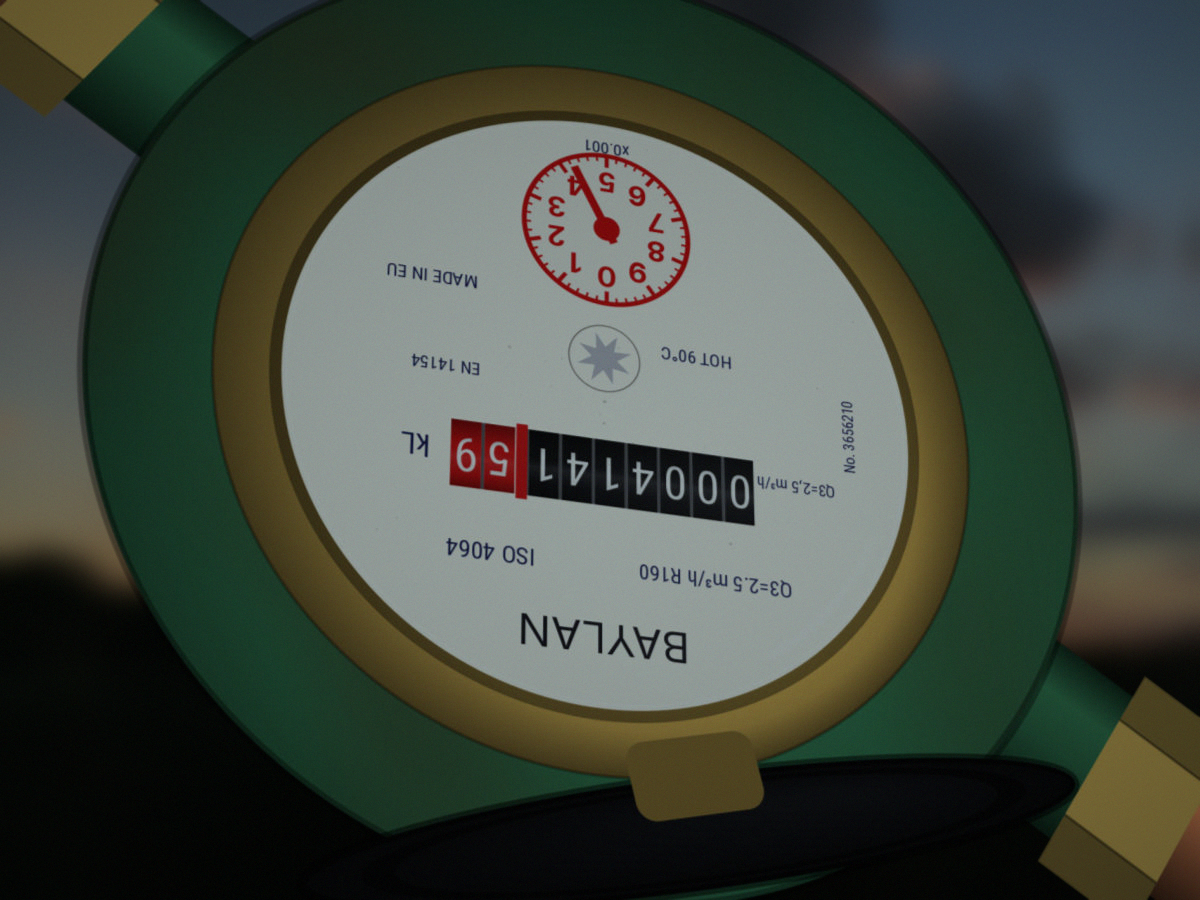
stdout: {"value": 4141.594, "unit": "kL"}
